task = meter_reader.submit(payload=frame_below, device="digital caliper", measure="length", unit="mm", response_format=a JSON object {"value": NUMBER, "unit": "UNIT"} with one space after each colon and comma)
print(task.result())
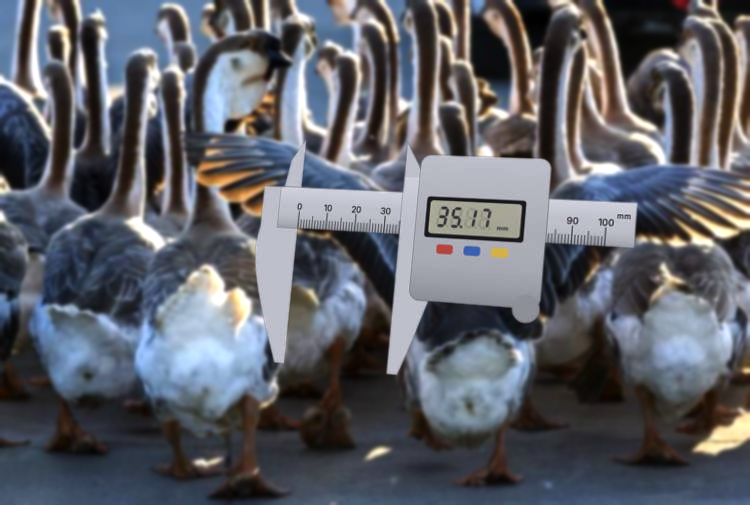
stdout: {"value": 35.17, "unit": "mm"}
